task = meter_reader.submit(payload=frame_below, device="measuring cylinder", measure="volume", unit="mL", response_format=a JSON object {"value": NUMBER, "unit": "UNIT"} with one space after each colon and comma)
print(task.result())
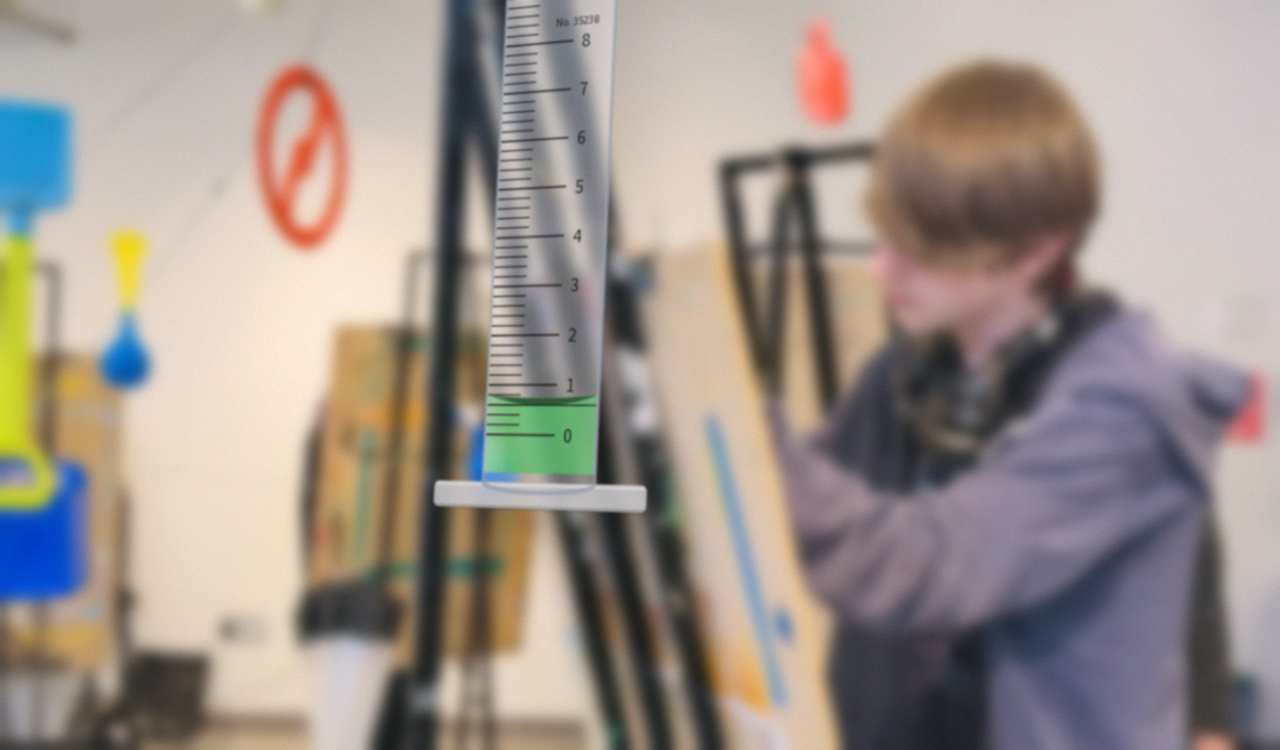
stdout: {"value": 0.6, "unit": "mL"}
